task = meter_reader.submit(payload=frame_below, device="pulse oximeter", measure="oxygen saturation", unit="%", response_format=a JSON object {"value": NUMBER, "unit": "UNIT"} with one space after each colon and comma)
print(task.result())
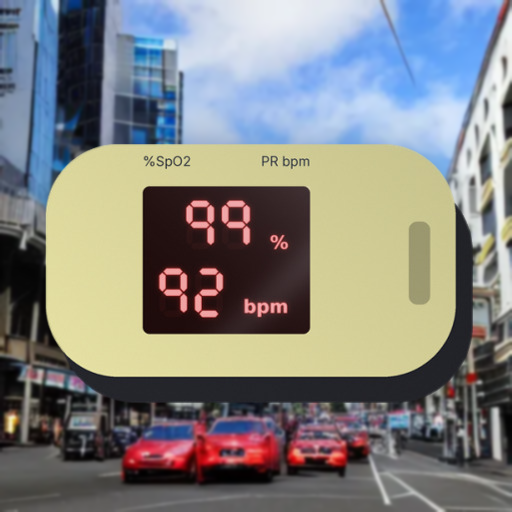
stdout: {"value": 99, "unit": "%"}
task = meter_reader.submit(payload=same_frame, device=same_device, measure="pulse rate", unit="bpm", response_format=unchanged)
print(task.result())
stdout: {"value": 92, "unit": "bpm"}
